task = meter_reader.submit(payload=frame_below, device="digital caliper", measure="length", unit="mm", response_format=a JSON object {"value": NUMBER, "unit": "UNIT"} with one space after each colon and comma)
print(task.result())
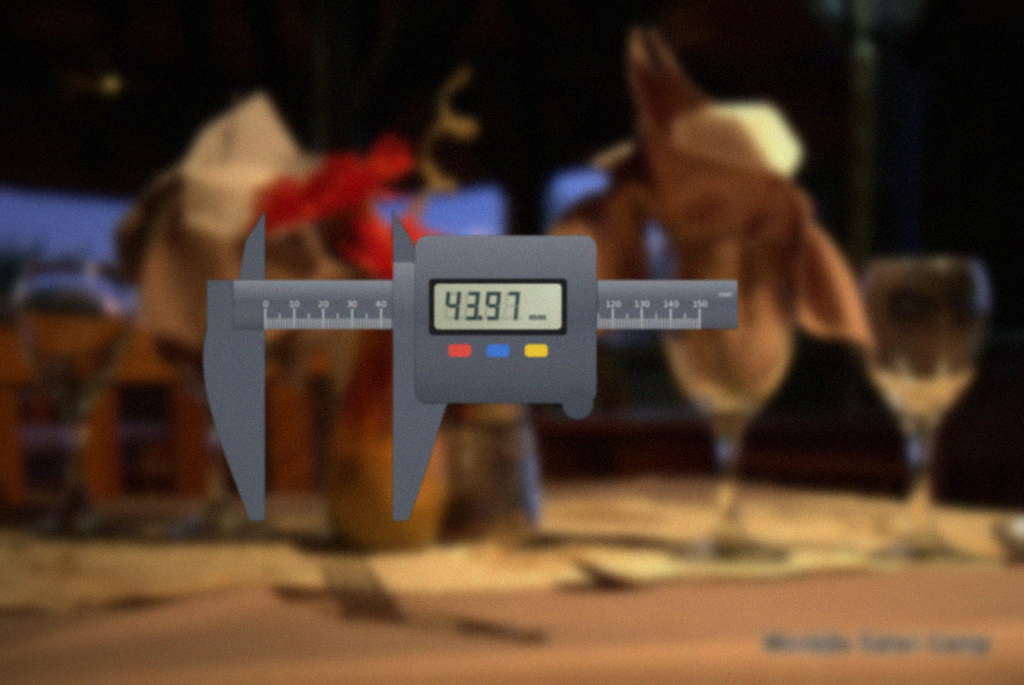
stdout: {"value": 43.97, "unit": "mm"}
